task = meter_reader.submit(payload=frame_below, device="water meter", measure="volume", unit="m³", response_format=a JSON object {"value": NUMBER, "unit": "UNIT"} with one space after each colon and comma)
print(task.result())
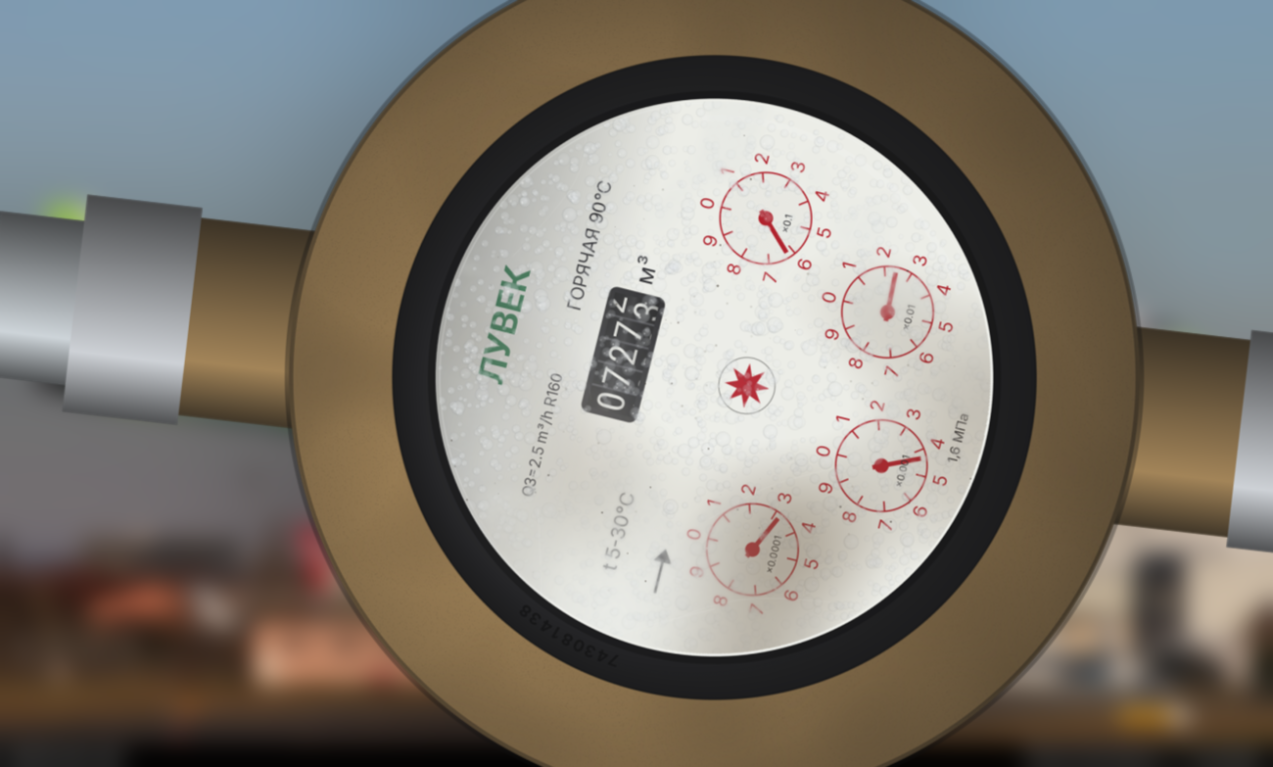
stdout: {"value": 7272.6243, "unit": "m³"}
